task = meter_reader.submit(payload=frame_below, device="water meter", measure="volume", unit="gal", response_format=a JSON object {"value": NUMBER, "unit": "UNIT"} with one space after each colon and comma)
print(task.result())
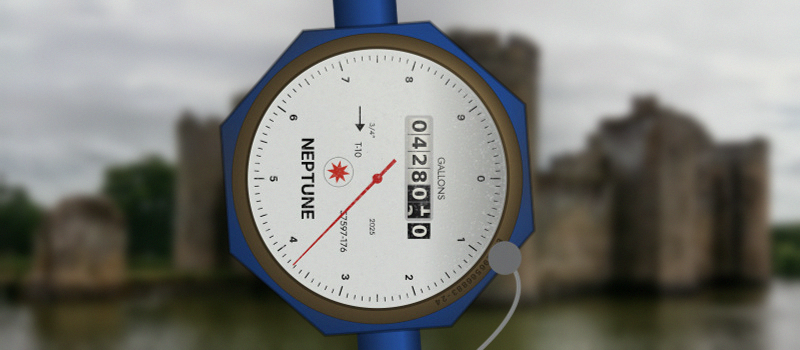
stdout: {"value": 428013.7, "unit": "gal"}
